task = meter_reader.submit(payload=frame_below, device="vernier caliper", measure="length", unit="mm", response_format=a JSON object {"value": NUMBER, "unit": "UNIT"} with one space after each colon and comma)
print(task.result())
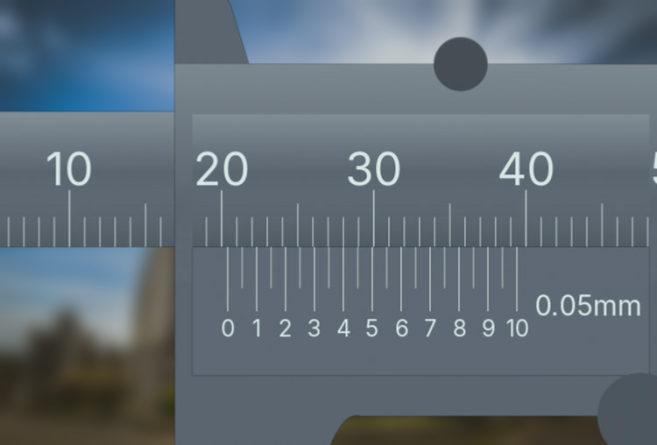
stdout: {"value": 20.4, "unit": "mm"}
